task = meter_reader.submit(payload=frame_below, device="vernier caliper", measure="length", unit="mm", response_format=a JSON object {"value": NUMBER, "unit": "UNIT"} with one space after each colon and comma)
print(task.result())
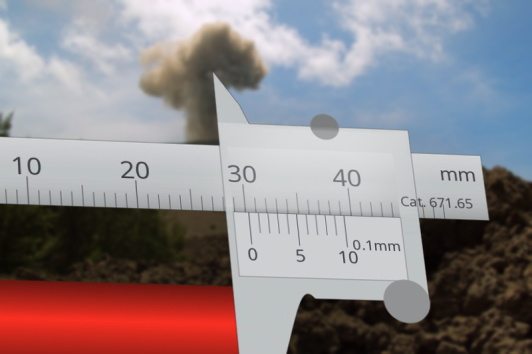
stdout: {"value": 30.3, "unit": "mm"}
